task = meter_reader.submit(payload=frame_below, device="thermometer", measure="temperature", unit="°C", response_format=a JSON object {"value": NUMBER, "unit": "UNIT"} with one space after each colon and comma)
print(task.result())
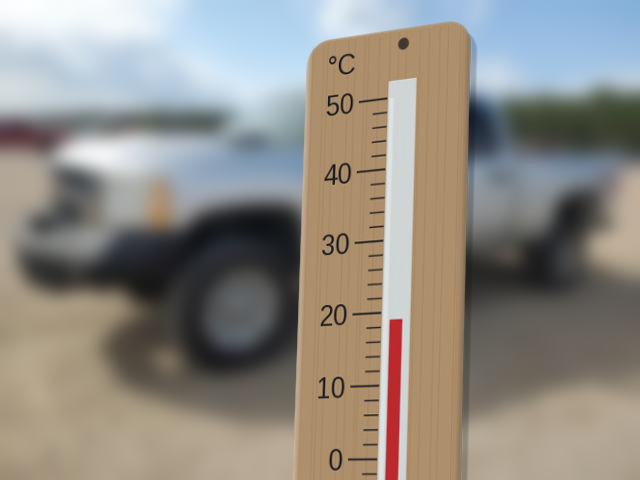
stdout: {"value": 19, "unit": "°C"}
